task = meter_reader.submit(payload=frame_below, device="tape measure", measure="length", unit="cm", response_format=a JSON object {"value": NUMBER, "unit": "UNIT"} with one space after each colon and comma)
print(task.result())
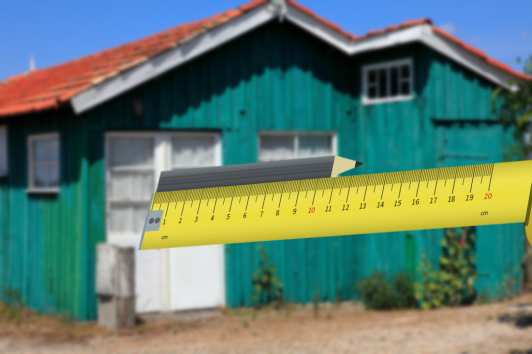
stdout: {"value": 12.5, "unit": "cm"}
